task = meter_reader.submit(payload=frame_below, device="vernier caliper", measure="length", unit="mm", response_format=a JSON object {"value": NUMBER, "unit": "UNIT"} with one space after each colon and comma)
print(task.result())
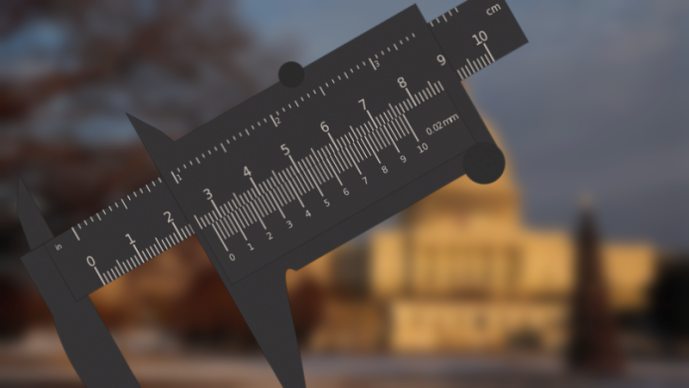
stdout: {"value": 27.5, "unit": "mm"}
